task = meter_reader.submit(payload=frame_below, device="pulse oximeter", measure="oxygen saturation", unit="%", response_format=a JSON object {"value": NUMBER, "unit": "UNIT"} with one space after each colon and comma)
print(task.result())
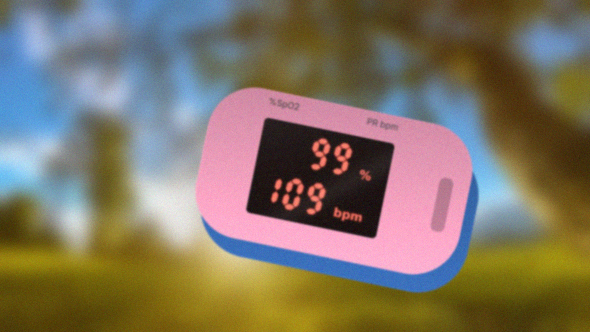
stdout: {"value": 99, "unit": "%"}
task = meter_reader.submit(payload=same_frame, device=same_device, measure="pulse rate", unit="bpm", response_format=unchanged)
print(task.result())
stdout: {"value": 109, "unit": "bpm"}
